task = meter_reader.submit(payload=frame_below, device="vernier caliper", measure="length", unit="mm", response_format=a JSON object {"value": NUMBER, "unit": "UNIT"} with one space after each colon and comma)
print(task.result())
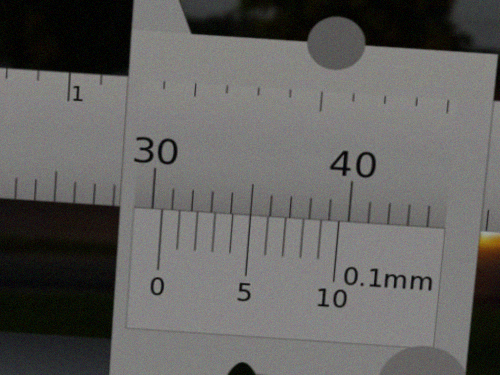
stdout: {"value": 30.5, "unit": "mm"}
